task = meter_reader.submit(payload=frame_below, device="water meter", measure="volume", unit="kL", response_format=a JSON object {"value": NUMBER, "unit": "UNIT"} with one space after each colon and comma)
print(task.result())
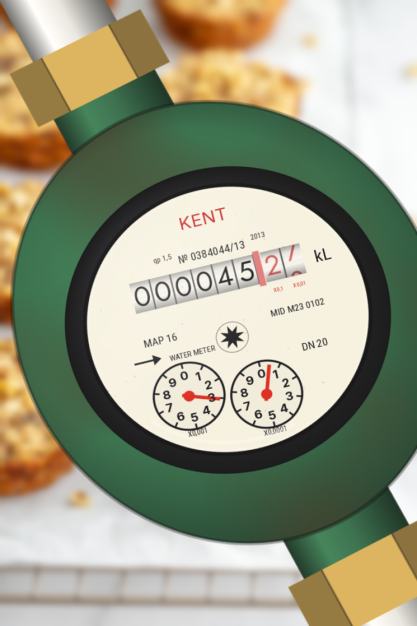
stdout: {"value": 45.2730, "unit": "kL"}
